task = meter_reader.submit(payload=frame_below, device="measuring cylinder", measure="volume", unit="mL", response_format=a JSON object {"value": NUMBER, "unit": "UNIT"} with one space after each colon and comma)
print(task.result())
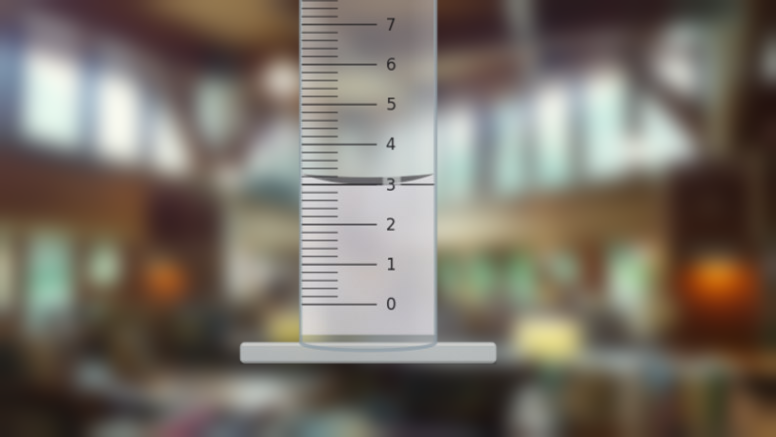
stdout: {"value": 3, "unit": "mL"}
